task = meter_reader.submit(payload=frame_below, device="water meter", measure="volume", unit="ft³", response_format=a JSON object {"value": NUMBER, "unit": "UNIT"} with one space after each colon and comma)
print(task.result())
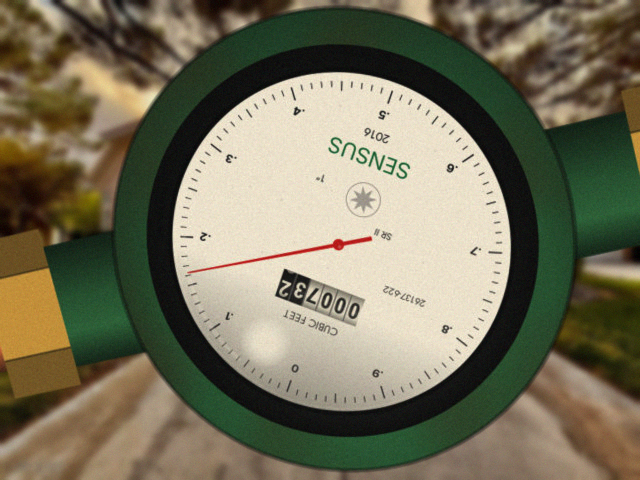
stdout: {"value": 732.16, "unit": "ft³"}
